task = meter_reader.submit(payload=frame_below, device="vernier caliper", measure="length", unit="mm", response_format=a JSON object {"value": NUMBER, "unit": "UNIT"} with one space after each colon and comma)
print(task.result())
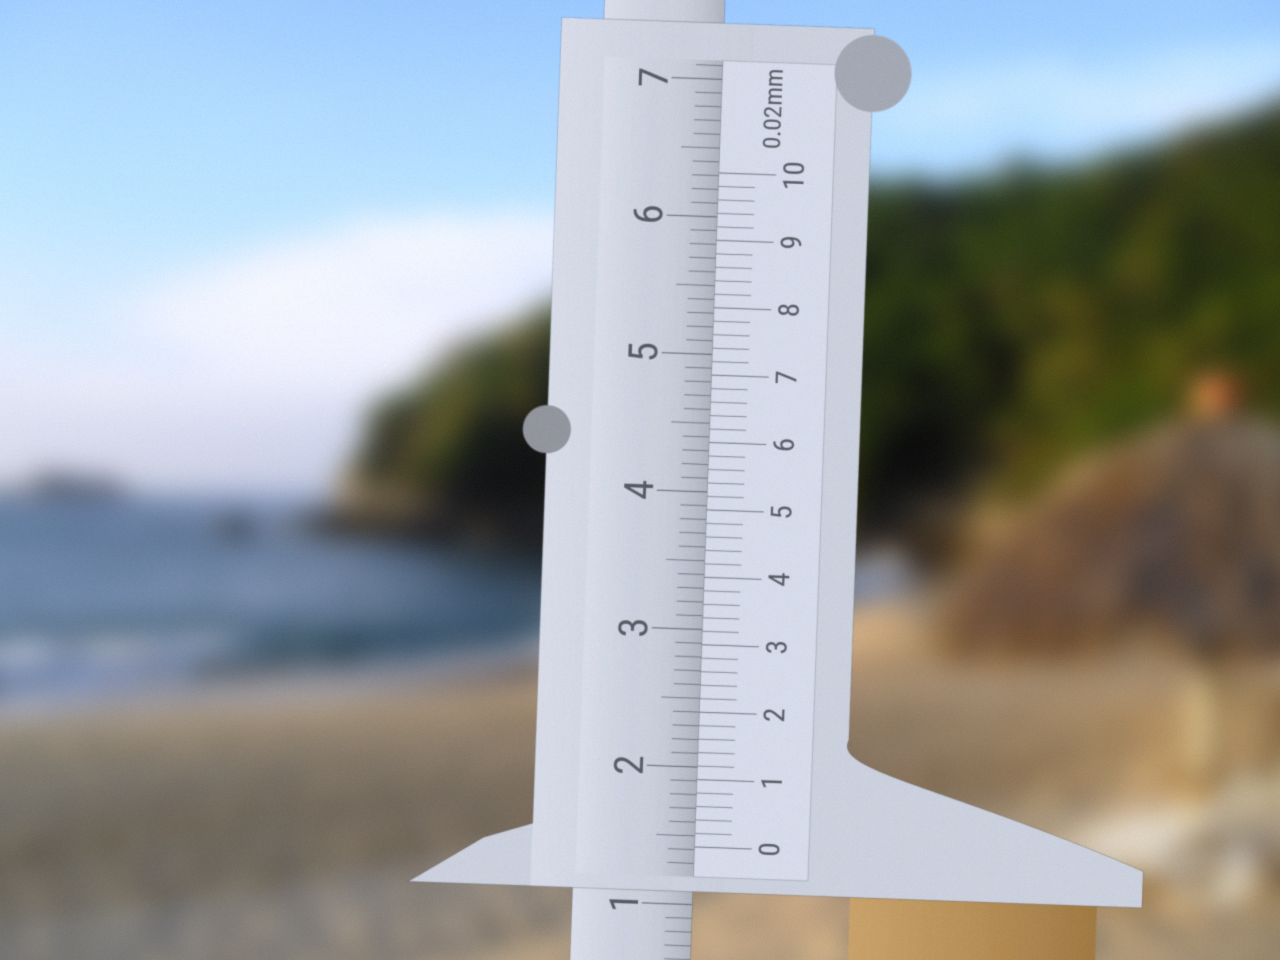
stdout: {"value": 14.2, "unit": "mm"}
